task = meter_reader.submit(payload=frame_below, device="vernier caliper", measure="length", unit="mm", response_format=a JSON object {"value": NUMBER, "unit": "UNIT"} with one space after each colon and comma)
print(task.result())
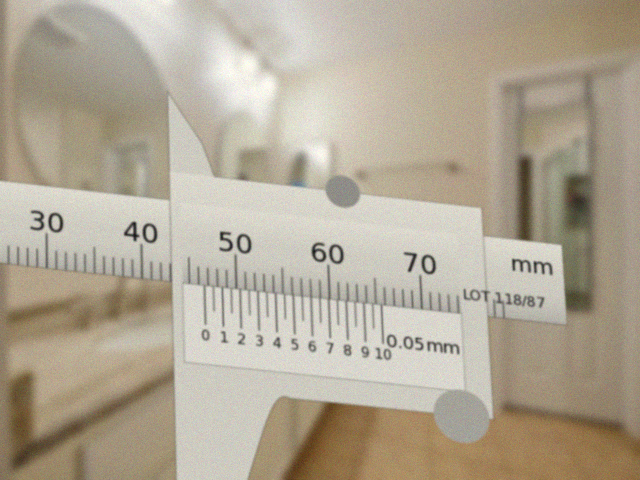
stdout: {"value": 46.6, "unit": "mm"}
